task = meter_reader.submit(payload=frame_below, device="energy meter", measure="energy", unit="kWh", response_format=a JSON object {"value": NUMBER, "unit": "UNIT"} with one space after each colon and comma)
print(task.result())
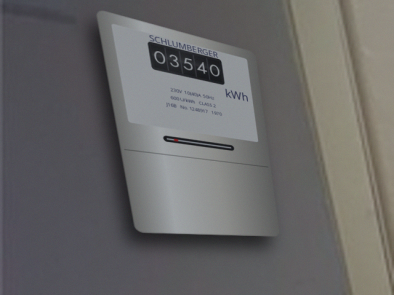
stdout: {"value": 3540, "unit": "kWh"}
